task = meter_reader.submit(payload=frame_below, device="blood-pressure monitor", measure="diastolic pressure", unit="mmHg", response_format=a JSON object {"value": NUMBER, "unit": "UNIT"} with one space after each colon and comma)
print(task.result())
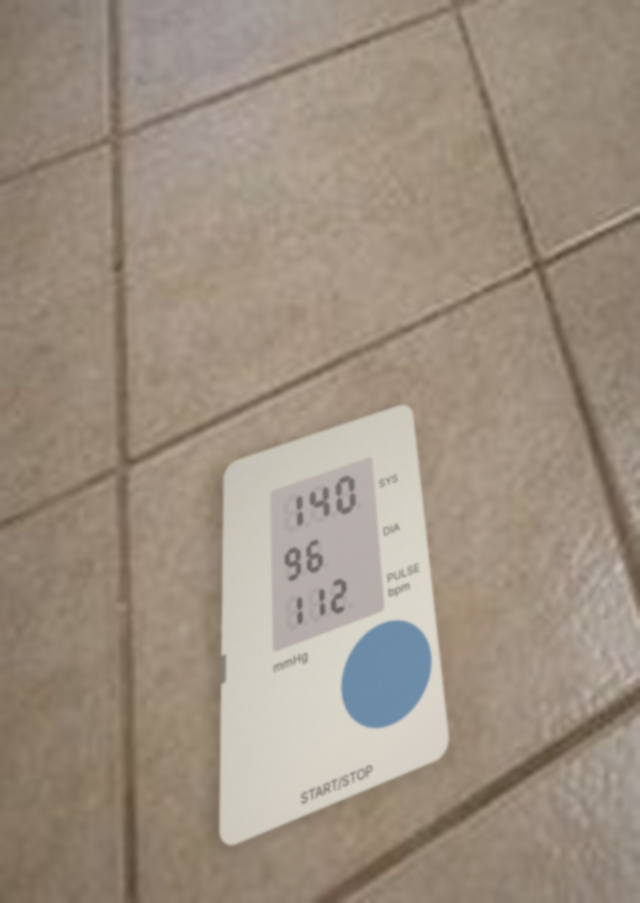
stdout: {"value": 96, "unit": "mmHg"}
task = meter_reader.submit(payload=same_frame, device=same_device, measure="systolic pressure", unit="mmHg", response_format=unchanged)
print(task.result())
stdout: {"value": 140, "unit": "mmHg"}
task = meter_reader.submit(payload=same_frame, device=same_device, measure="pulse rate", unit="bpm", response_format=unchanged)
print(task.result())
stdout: {"value": 112, "unit": "bpm"}
